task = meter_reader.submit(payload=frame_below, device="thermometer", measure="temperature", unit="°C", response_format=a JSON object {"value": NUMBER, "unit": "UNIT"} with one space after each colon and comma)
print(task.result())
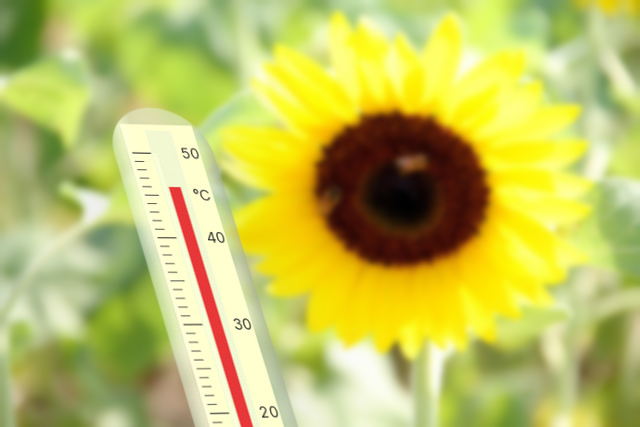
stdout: {"value": 46, "unit": "°C"}
